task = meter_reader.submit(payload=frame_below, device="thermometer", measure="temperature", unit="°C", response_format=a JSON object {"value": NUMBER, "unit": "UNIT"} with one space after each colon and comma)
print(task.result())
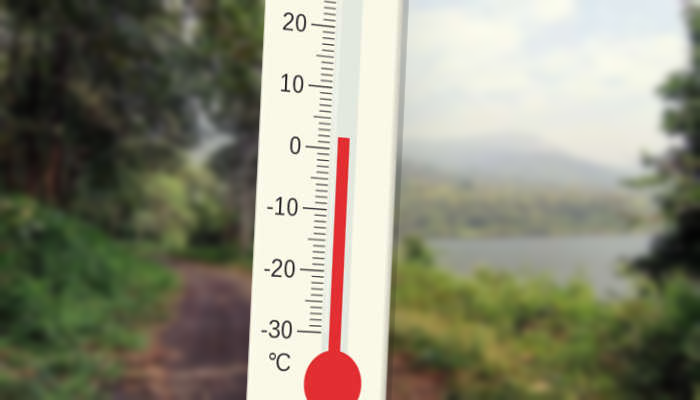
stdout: {"value": 2, "unit": "°C"}
